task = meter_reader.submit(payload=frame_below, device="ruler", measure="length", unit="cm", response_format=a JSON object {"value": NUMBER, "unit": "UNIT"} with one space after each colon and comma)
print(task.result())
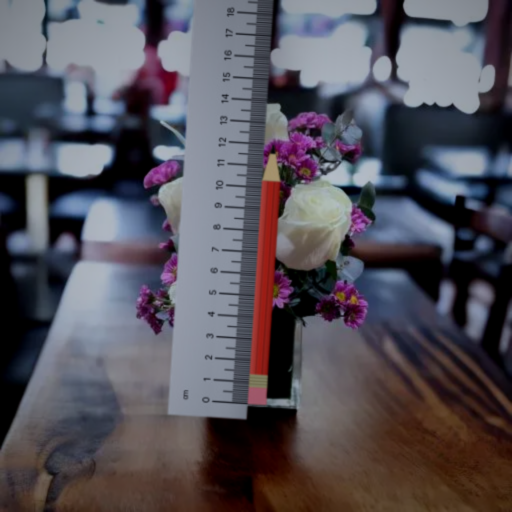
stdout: {"value": 12, "unit": "cm"}
